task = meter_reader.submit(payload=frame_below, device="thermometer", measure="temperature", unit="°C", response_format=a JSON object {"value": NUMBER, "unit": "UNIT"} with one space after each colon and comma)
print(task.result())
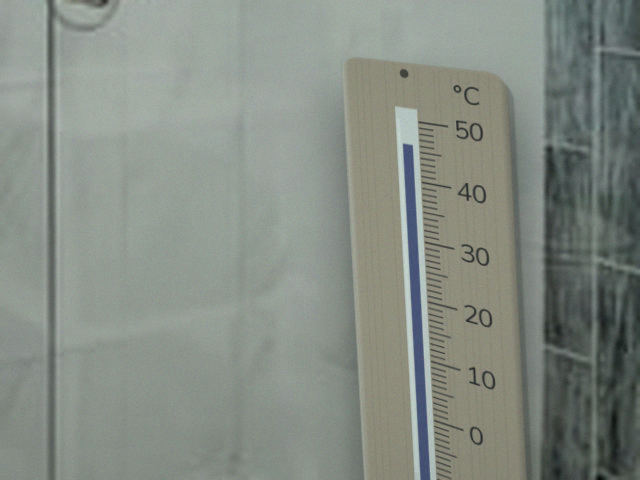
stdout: {"value": 46, "unit": "°C"}
